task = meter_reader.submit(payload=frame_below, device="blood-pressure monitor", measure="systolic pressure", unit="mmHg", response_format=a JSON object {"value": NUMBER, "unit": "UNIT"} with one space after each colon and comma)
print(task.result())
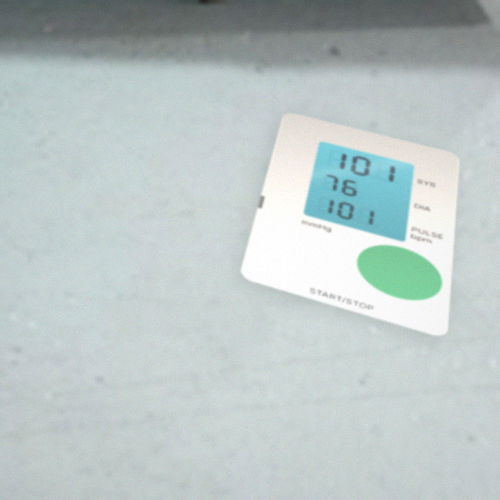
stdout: {"value": 101, "unit": "mmHg"}
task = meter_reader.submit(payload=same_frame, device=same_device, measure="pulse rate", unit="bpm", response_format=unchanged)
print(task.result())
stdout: {"value": 101, "unit": "bpm"}
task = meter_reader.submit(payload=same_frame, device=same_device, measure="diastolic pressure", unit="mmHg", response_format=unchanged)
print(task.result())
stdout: {"value": 76, "unit": "mmHg"}
